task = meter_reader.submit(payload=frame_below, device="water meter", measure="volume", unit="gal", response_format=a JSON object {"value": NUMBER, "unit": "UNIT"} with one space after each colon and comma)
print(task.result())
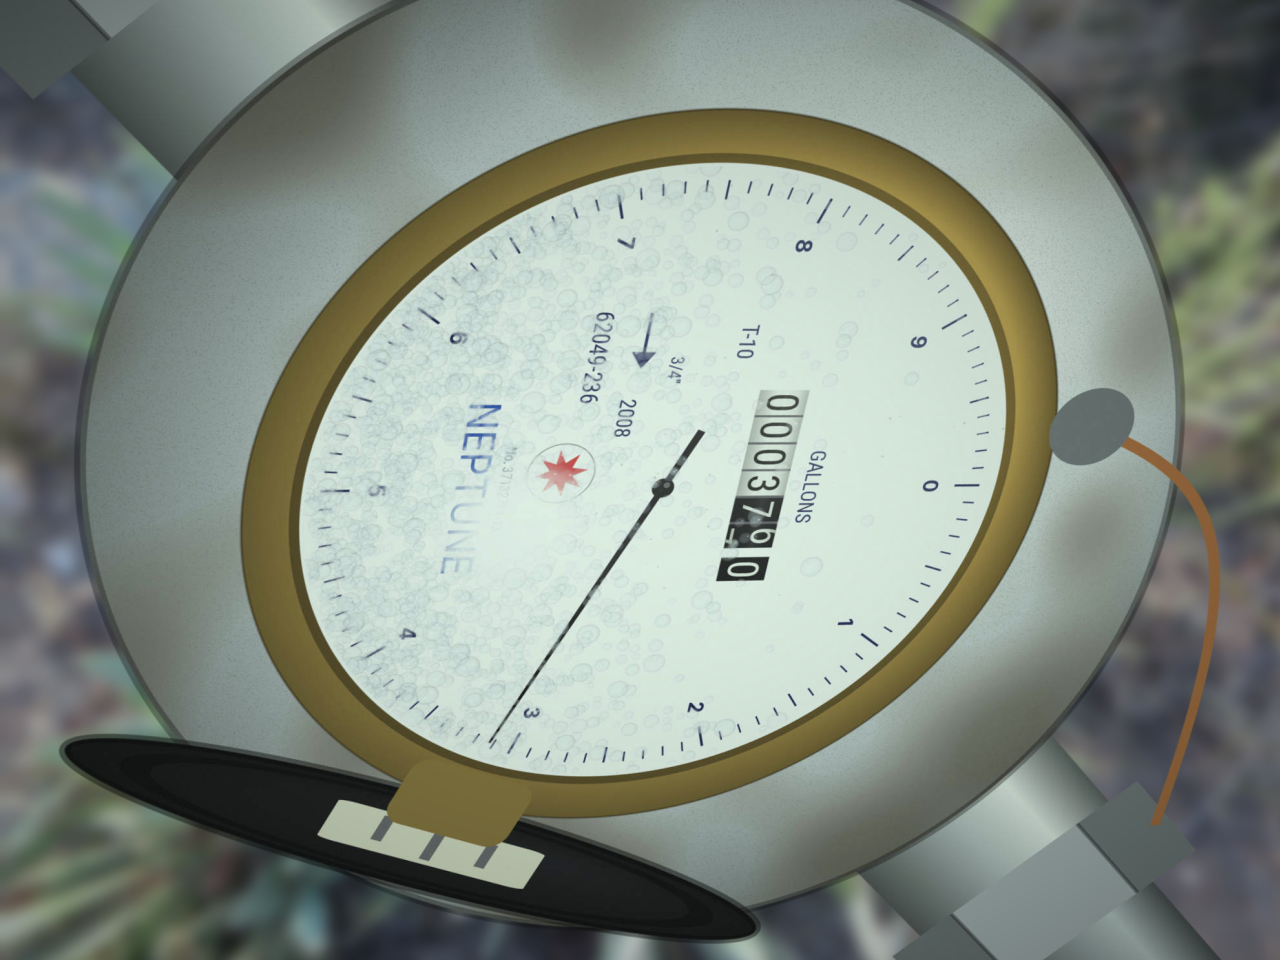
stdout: {"value": 3763.1, "unit": "gal"}
